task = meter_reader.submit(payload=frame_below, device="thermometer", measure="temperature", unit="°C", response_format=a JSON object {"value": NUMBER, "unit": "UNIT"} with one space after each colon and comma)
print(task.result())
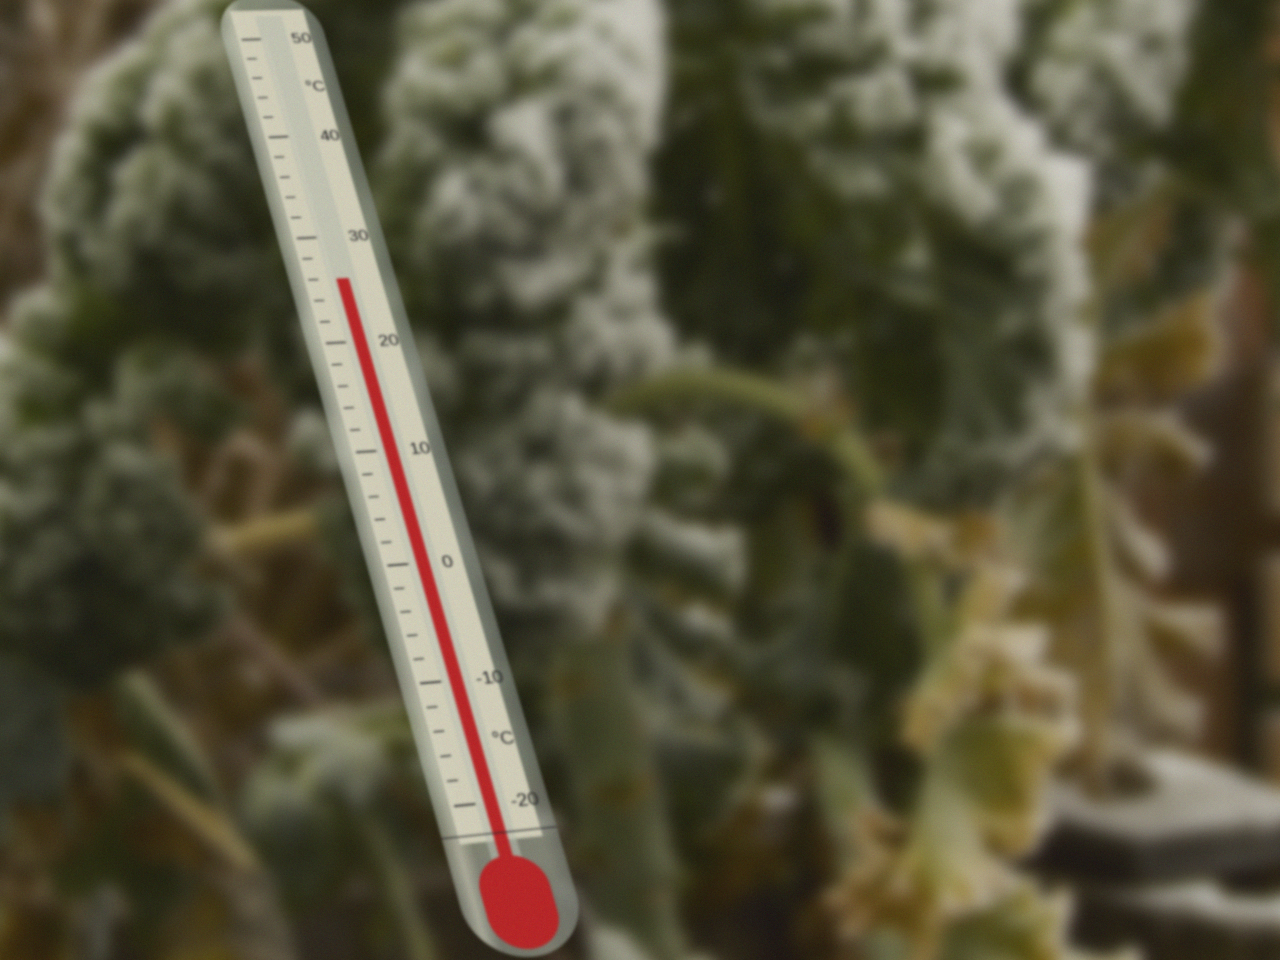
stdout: {"value": 26, "unit": "°C"}
